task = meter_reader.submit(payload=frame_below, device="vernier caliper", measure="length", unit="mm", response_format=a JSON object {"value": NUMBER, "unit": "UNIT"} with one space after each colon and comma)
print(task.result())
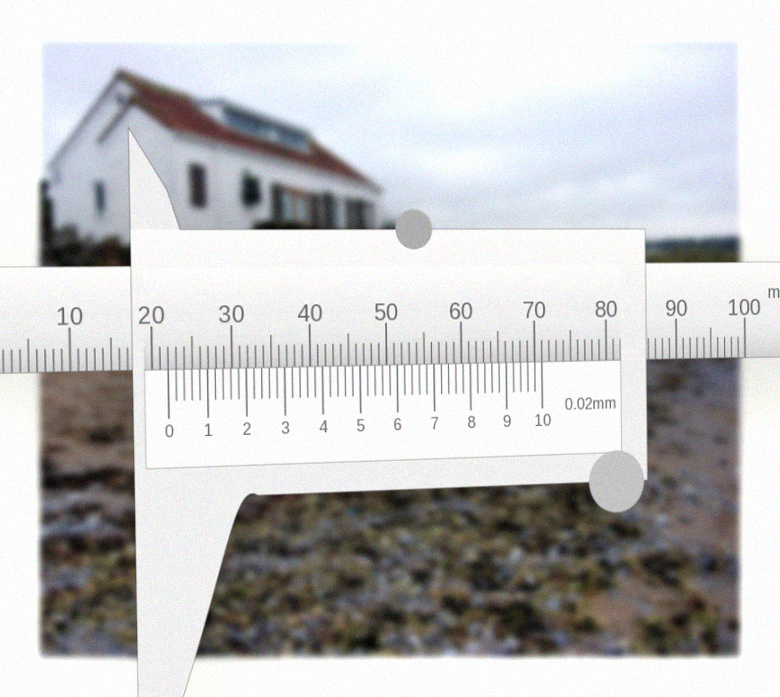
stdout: {"value": 22.0, "unit": "mm"}
